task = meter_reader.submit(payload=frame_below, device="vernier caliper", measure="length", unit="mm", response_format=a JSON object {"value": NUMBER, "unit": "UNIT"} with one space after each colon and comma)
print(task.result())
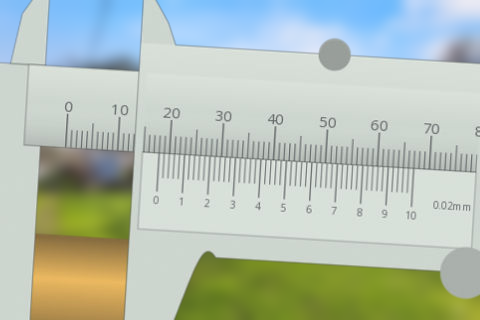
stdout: {"value": 18.0, "unit": "mm"}
